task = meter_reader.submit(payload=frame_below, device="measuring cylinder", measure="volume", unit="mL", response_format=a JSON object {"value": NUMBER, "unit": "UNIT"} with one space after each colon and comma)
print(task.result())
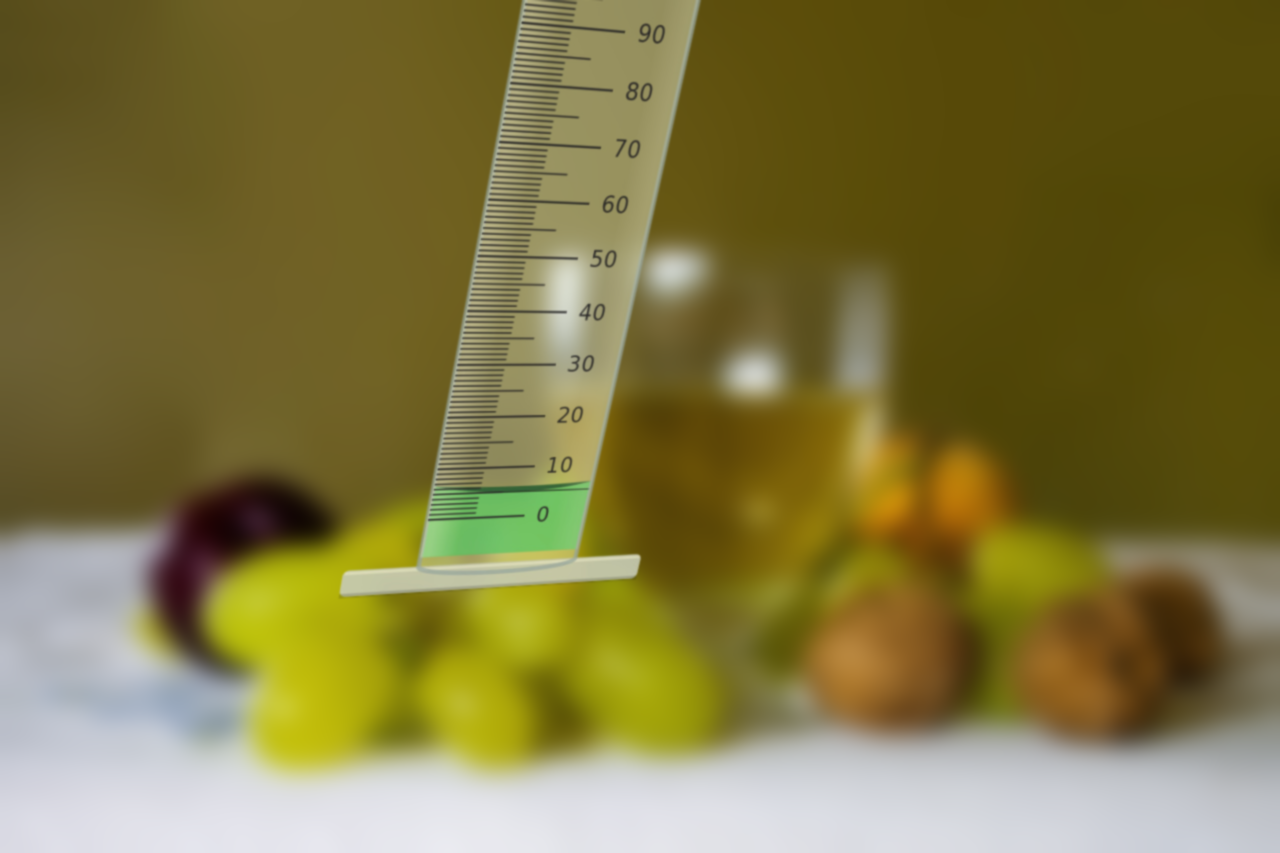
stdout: {"value": 5, "unit": "mL"}
